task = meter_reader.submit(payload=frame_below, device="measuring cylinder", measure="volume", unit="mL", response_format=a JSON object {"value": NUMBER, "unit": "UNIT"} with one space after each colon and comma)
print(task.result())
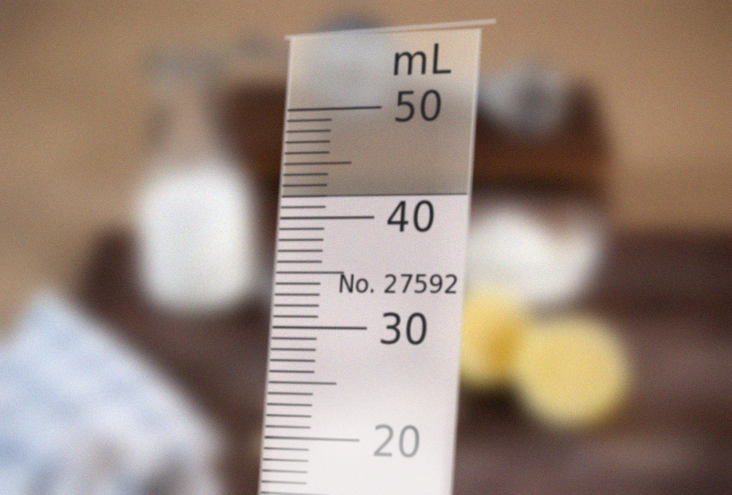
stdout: {"value": 42, "unit": "mL"}
